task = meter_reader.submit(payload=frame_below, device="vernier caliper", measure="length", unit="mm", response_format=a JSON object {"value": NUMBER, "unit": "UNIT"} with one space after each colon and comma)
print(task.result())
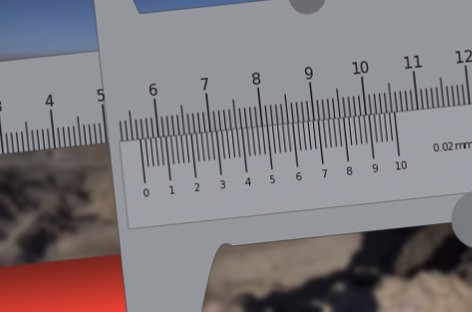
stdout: {"value": 56.5, "unit": "mm"}
